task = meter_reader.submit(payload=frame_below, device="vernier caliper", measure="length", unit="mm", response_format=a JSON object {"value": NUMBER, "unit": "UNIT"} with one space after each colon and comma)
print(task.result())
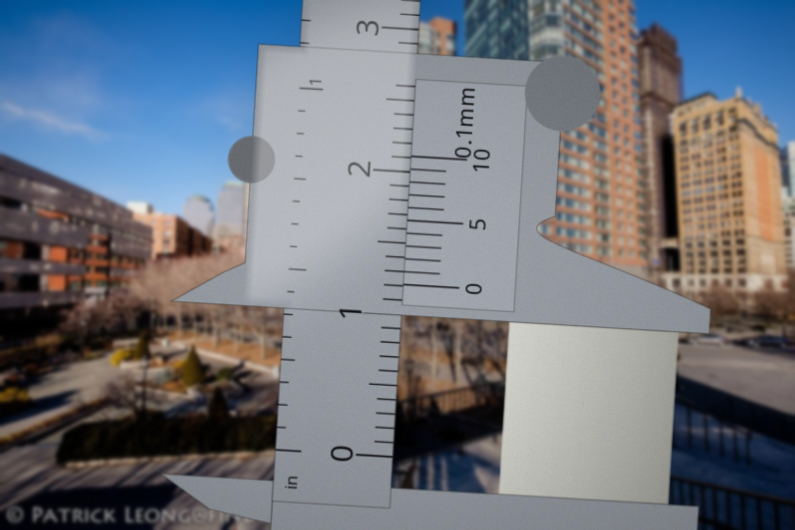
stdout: {"value": 12.1, "unit": "mm"}
